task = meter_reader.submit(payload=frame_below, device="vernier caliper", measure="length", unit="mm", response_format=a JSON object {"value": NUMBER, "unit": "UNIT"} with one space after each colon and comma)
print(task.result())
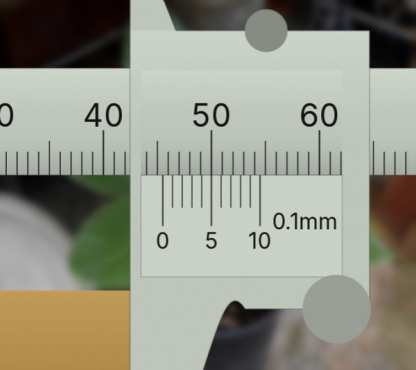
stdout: {"value": 45.5, "unit": "mm"}
